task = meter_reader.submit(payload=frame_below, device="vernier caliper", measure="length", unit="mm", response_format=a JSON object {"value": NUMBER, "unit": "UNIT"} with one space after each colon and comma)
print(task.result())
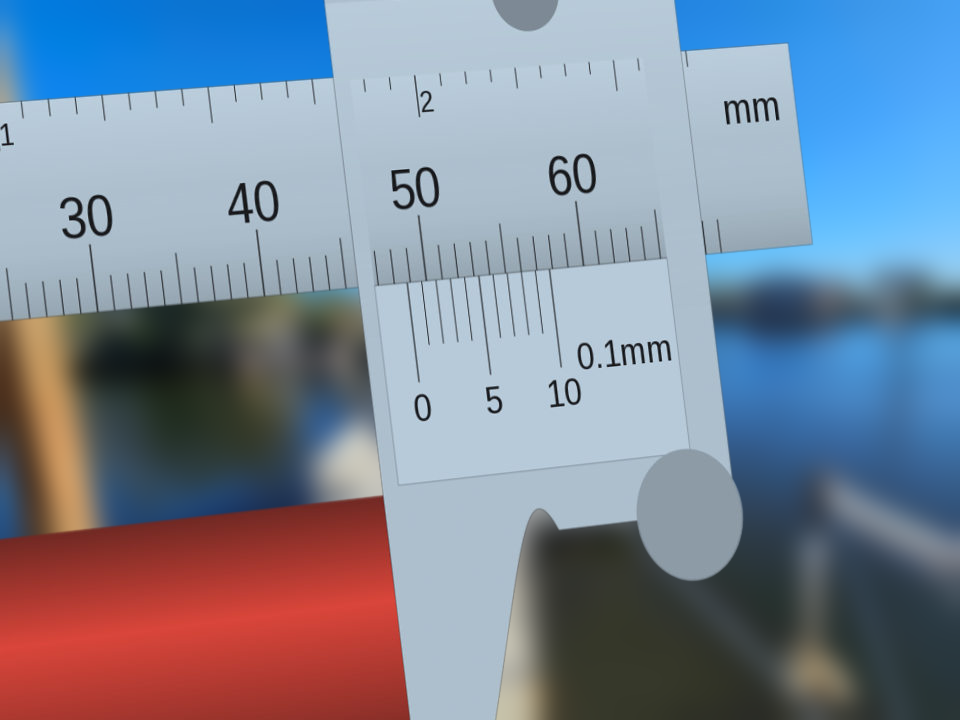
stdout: {"value": 48.8, "unit": "mm"}
